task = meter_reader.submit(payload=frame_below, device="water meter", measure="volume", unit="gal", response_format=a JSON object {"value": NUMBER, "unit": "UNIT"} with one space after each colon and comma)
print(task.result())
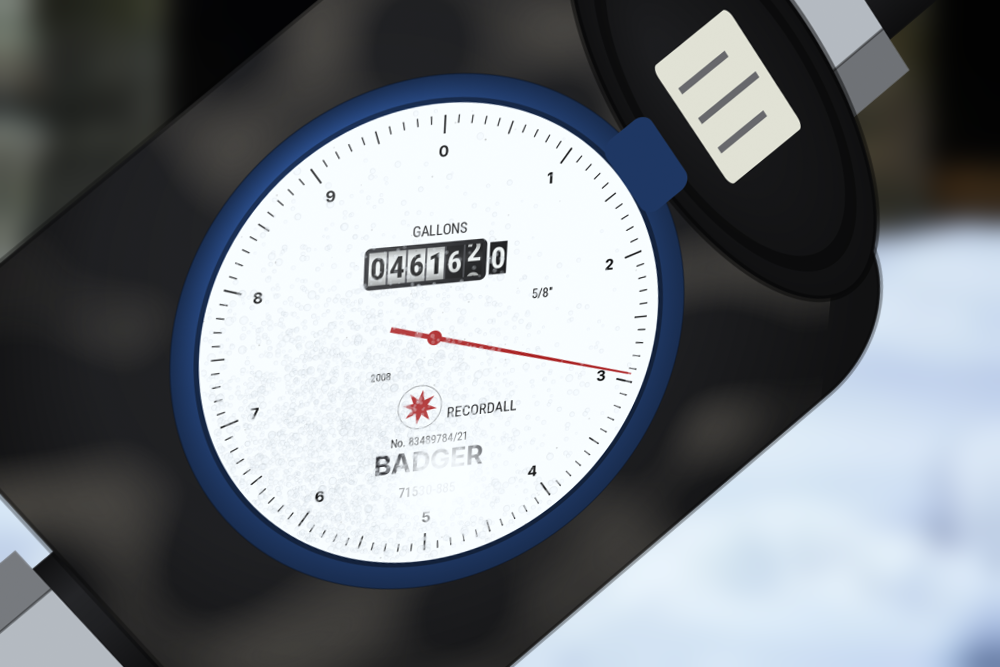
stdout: {"value": 461622.9, "unit": "gal"}
